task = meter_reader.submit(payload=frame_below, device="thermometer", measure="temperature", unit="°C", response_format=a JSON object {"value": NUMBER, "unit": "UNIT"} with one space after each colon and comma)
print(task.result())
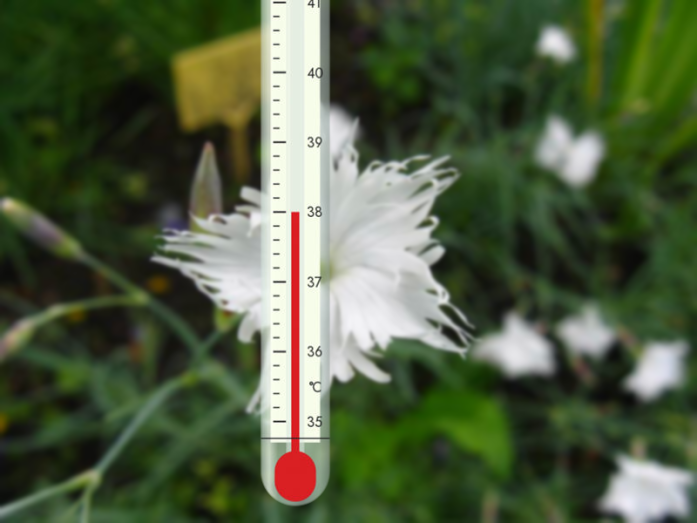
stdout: {"value": 38, "unit": "°C"}
